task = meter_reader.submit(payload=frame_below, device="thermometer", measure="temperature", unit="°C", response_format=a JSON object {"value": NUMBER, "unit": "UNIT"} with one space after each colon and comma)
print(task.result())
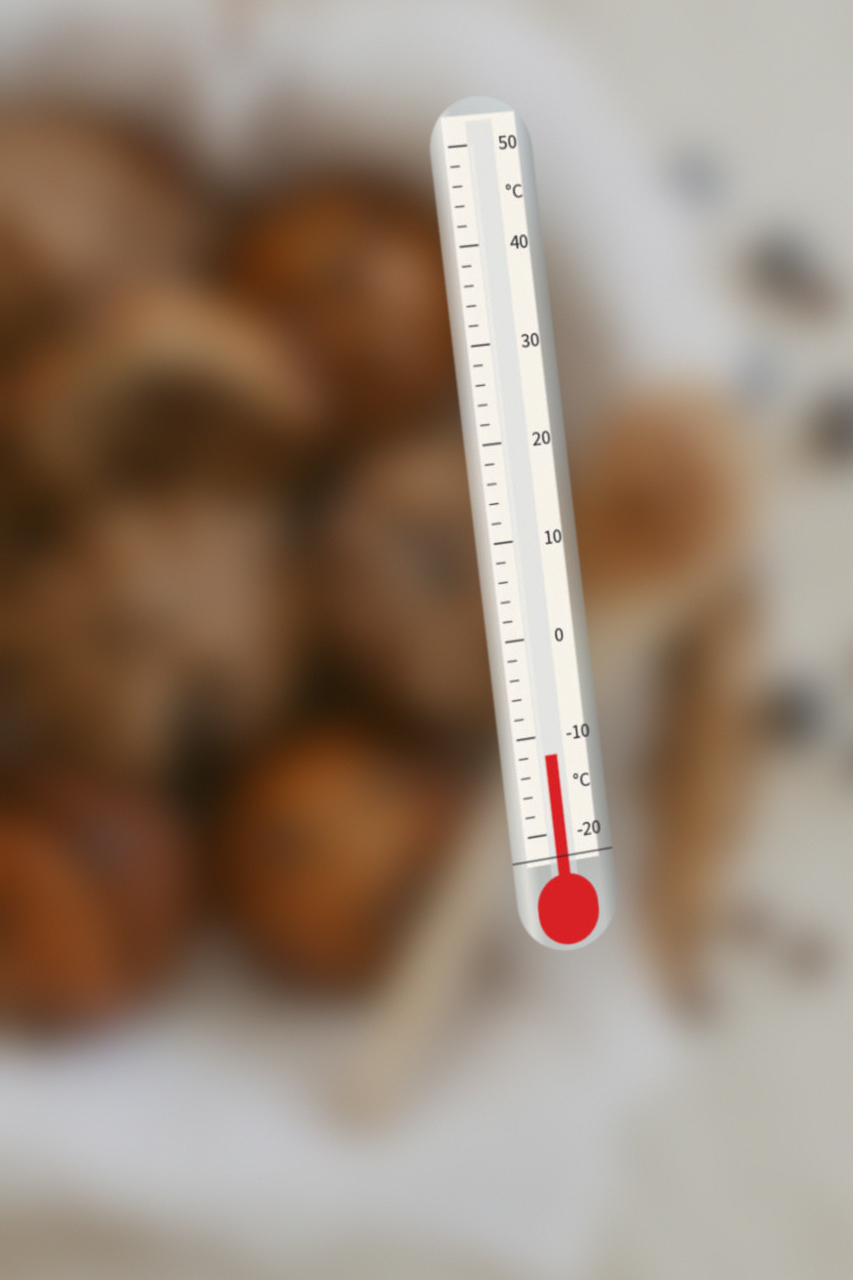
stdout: {"value": -12, "unit": "°C"}
